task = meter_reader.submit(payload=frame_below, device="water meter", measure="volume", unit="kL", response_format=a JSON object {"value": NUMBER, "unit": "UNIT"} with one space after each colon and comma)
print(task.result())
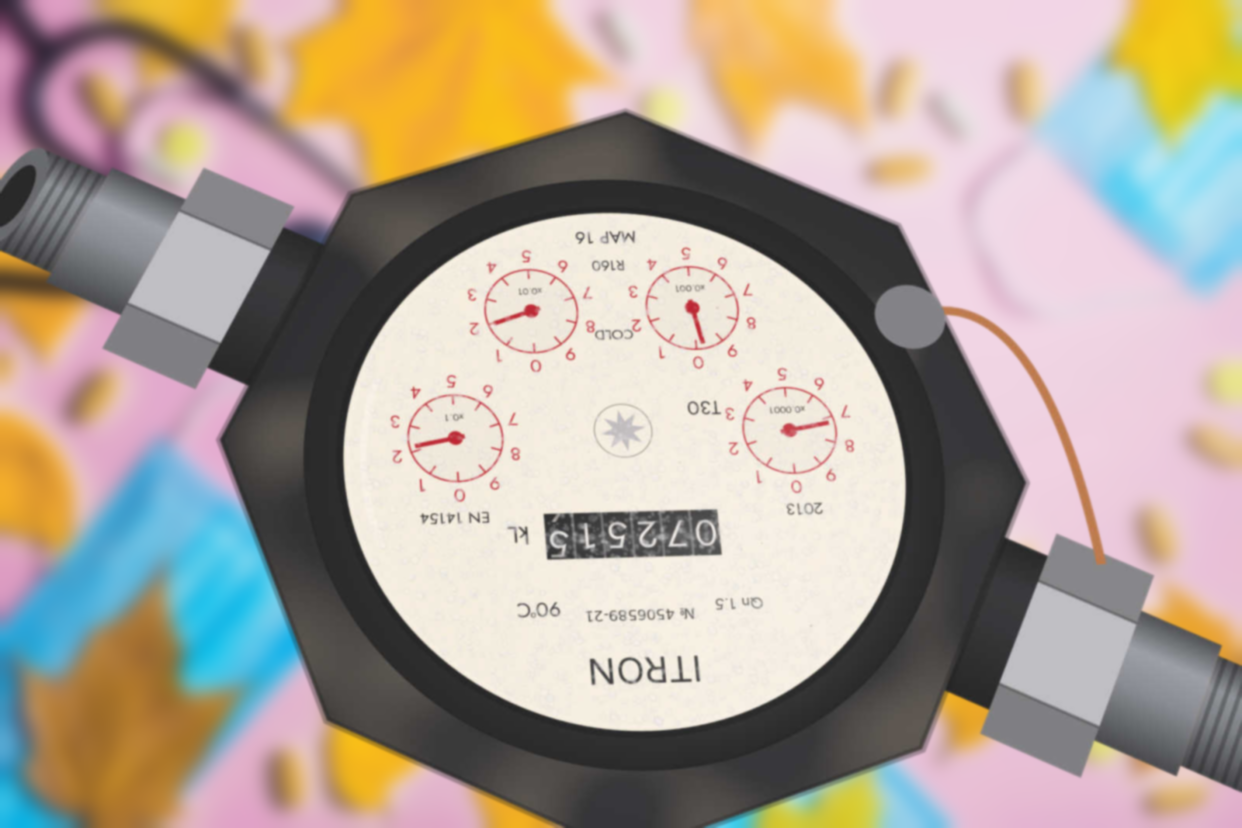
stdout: {"value": 72515.2197, "unit": "kL"}
